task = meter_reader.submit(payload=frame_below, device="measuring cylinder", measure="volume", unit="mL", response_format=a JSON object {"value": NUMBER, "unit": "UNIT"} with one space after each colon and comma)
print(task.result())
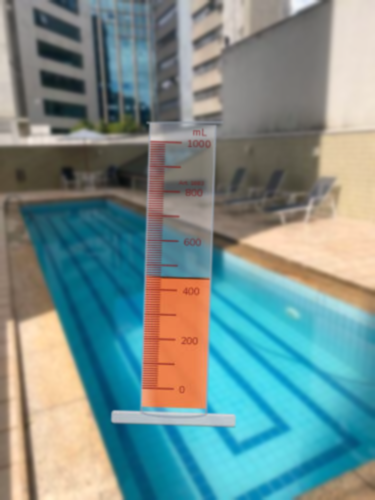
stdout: {"value": 450, "unit": "mL"}
